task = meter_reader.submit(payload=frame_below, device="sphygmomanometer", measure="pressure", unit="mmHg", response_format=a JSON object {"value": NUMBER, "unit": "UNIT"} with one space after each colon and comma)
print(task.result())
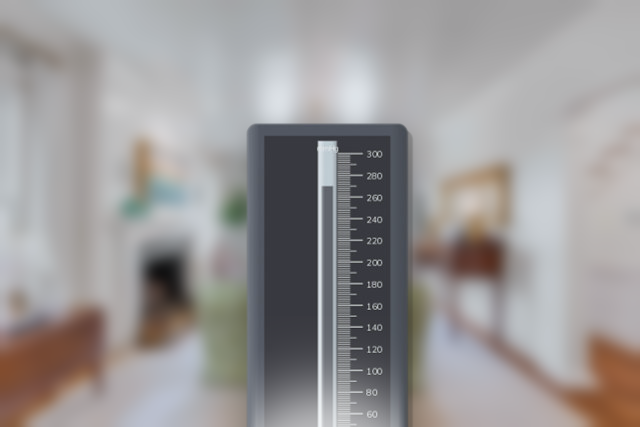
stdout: {"value": 270, "unit": "mmHg"}
